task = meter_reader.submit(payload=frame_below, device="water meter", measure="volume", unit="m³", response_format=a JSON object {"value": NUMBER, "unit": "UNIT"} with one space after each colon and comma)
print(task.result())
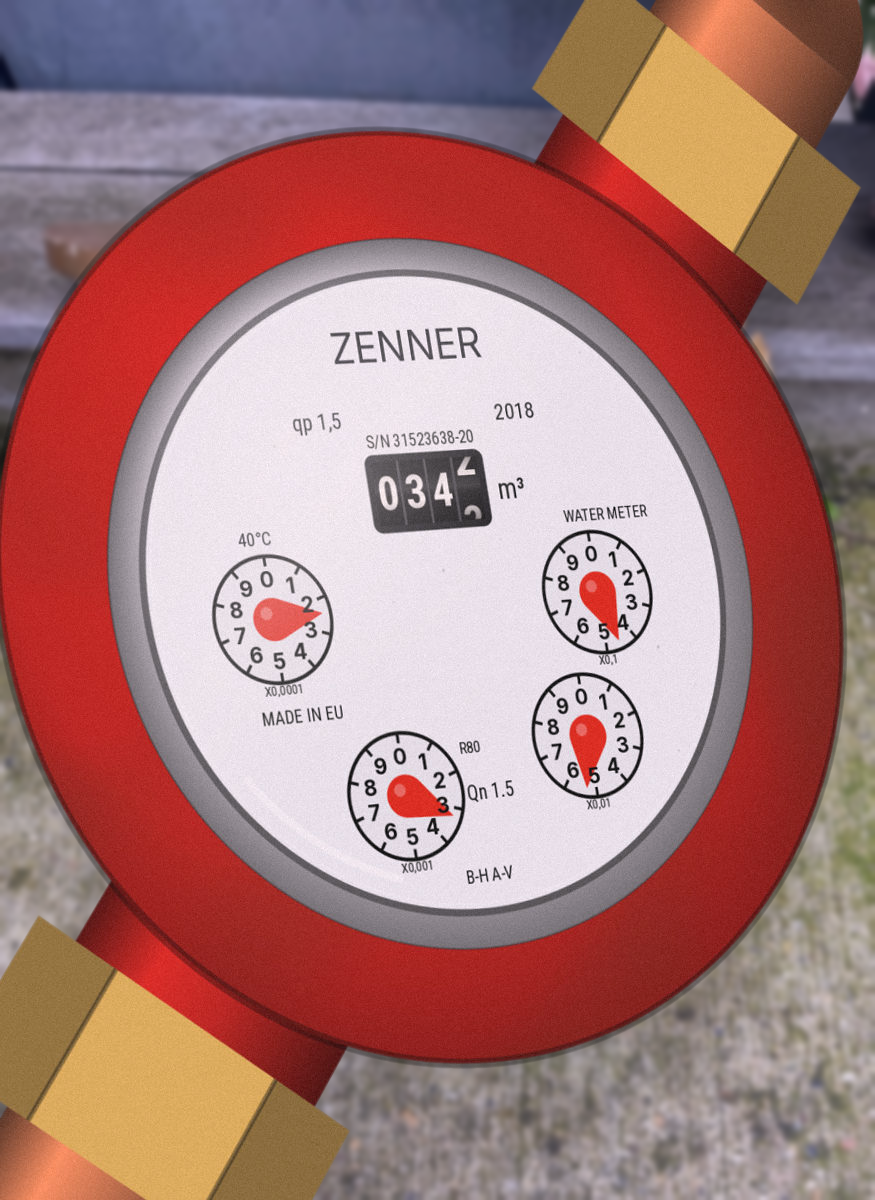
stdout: {"value": 342.4532, "unit": "m³"}
